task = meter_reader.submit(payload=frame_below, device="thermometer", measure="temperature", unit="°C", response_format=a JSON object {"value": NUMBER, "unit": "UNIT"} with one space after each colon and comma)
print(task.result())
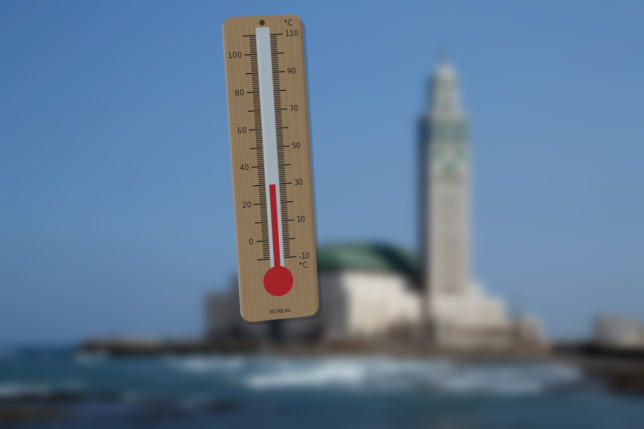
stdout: {"value": 30, "unit": "°C"}
